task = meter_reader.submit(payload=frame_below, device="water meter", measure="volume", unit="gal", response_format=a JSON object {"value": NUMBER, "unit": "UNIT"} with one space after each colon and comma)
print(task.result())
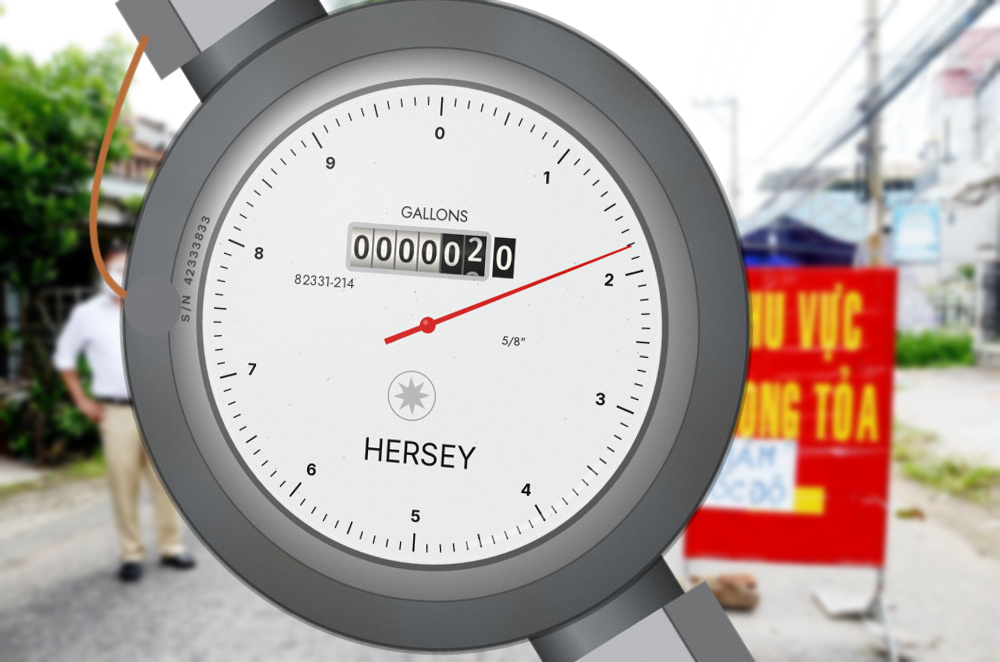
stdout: {"value": 21.8, "unit": "gal"}
